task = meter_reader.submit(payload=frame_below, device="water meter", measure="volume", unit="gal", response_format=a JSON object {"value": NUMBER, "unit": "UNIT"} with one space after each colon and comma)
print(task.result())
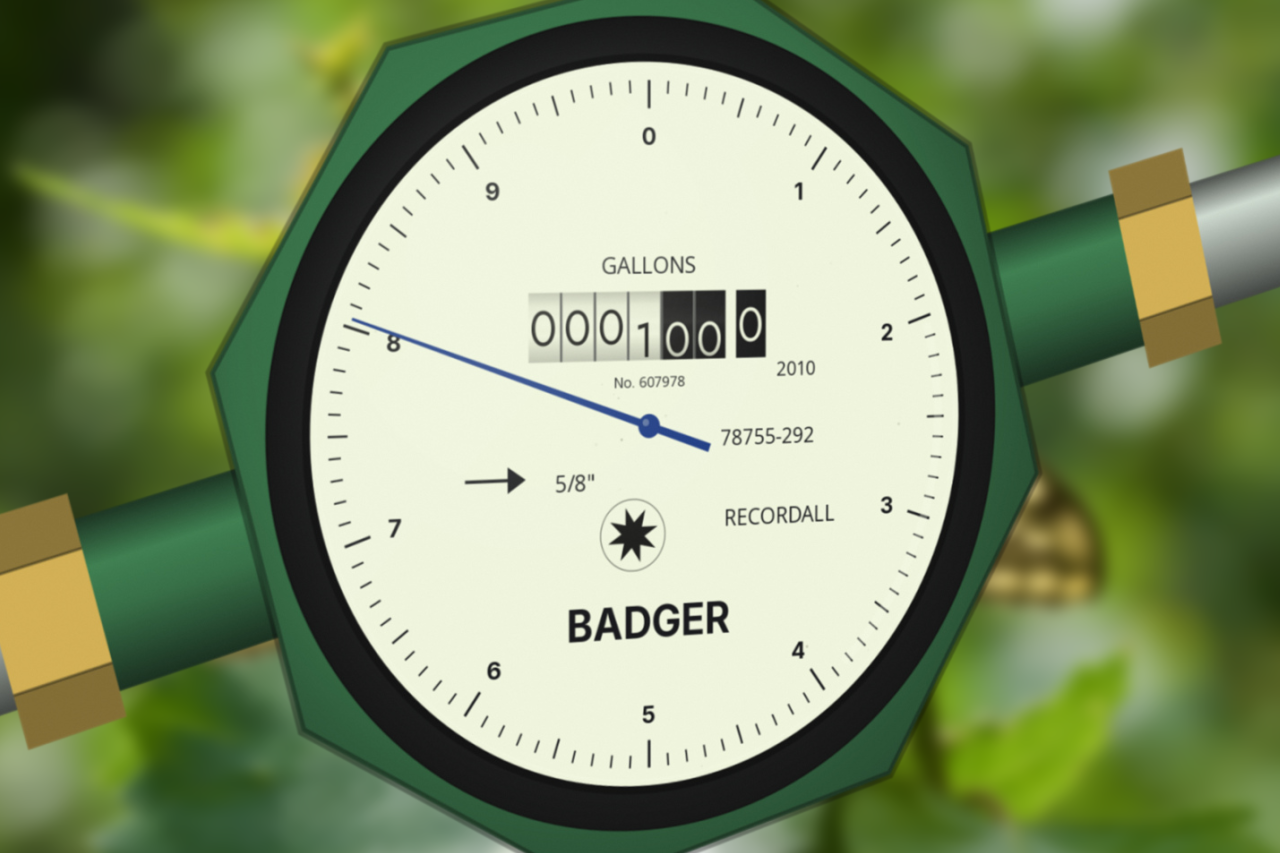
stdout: {"value": 998.0, "unit": "gal"}
